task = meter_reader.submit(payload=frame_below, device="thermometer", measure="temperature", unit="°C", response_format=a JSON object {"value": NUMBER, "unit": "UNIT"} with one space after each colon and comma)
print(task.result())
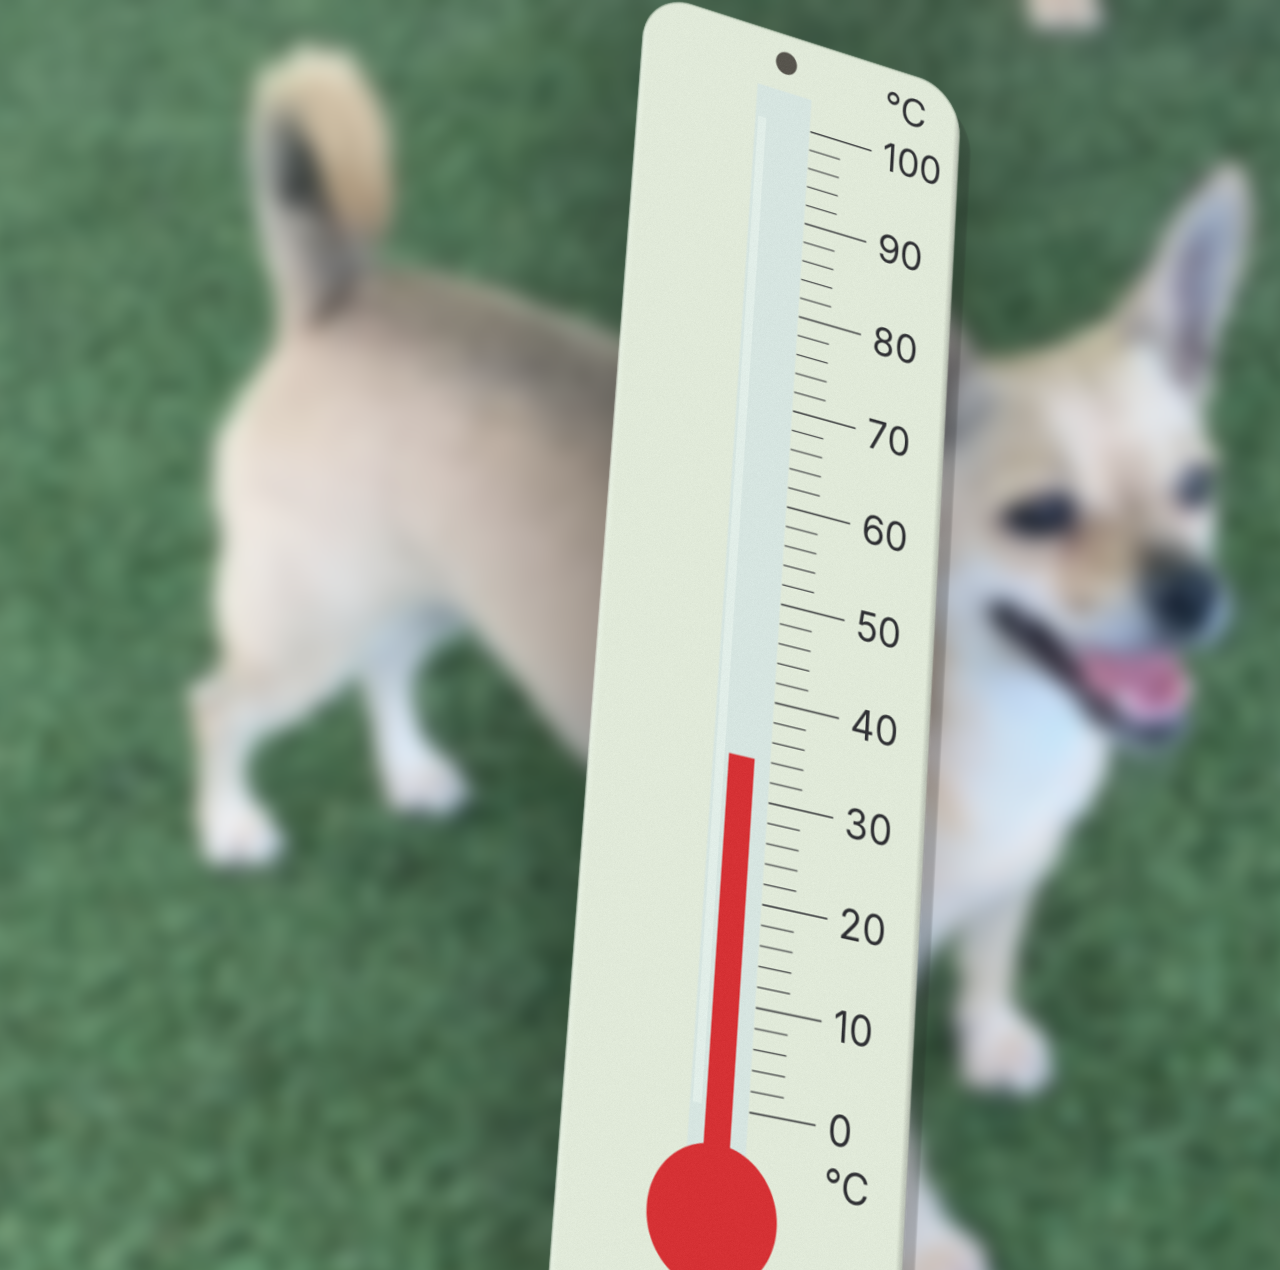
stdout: {"value": 34, "unit": "°C"}
